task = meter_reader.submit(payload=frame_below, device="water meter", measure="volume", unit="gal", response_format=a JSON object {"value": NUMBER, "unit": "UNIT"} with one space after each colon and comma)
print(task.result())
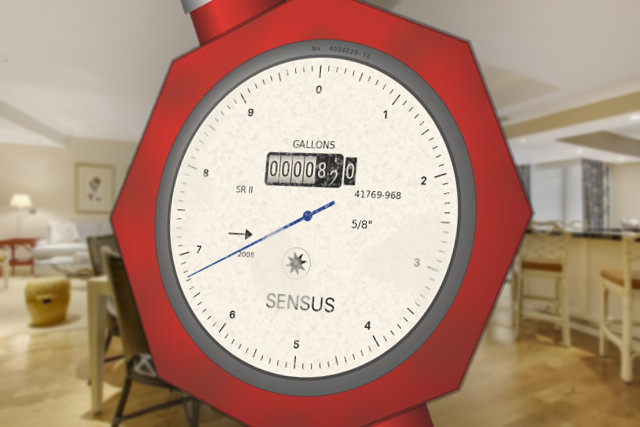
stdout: {"value": 816.7, "unit": "gal"}
